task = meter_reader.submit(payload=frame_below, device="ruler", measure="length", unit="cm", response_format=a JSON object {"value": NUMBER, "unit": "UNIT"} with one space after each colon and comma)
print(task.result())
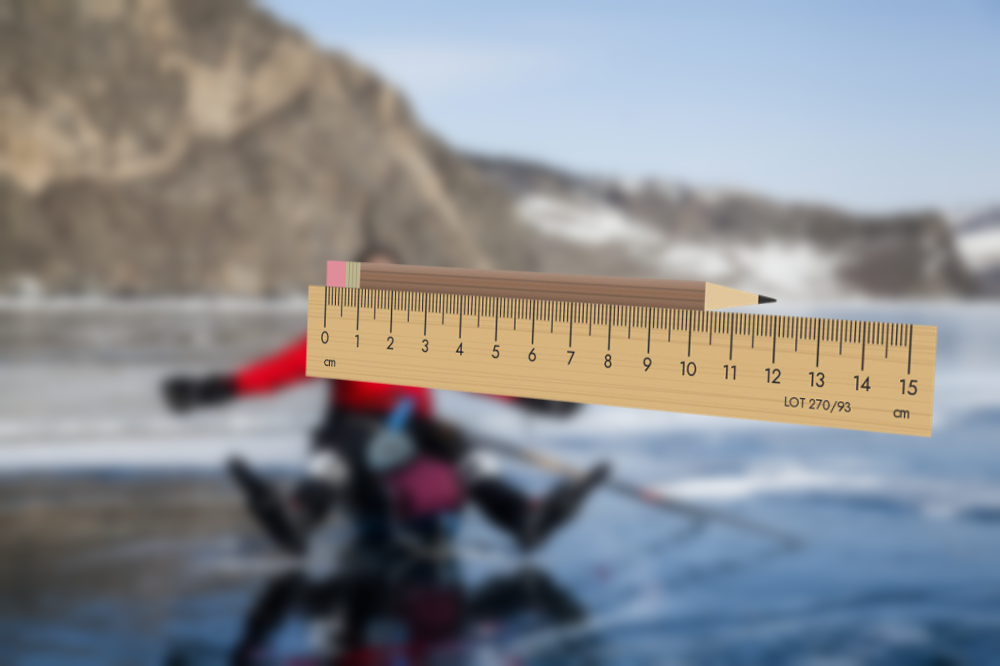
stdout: {"value": 12, "unit": "cm"}
